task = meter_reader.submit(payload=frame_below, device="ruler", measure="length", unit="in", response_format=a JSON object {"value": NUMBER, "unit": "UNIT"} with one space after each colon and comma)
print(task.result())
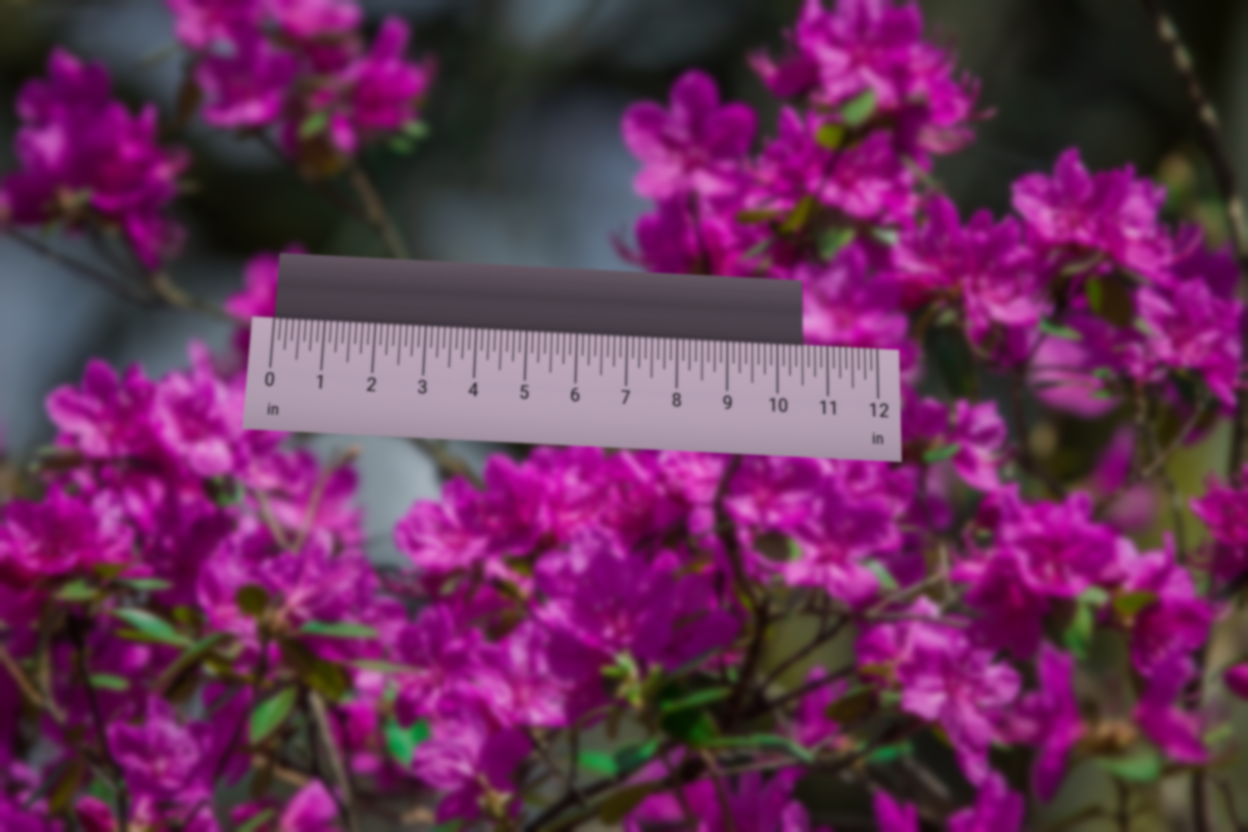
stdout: {"value": 10.5, "unit": "in"}
